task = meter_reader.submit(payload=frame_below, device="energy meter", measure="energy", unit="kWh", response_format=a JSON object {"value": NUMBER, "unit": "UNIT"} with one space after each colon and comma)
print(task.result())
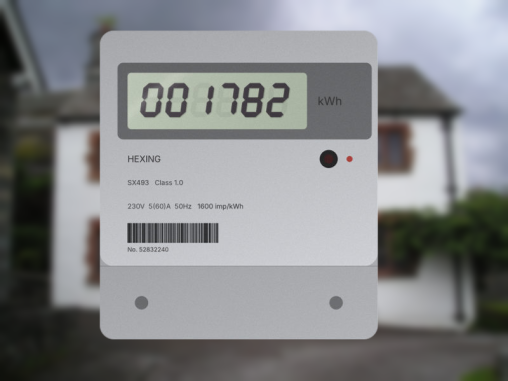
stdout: {"value": 1782, "unit": "kWh"}
